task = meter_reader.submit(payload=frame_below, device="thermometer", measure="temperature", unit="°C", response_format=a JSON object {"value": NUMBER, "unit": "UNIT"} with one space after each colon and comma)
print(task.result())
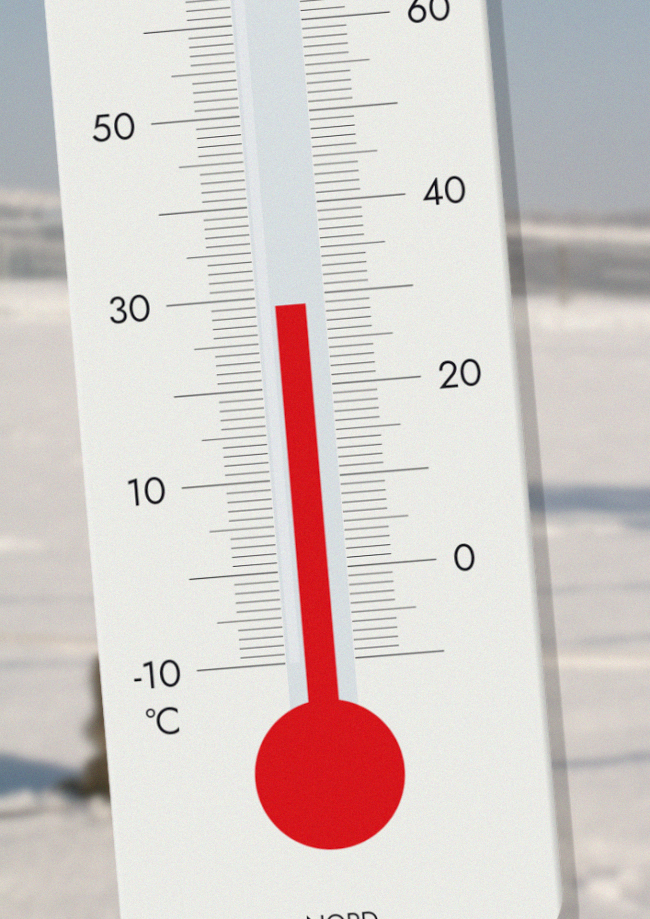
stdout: {"value": 29, "unit": "°C"}
